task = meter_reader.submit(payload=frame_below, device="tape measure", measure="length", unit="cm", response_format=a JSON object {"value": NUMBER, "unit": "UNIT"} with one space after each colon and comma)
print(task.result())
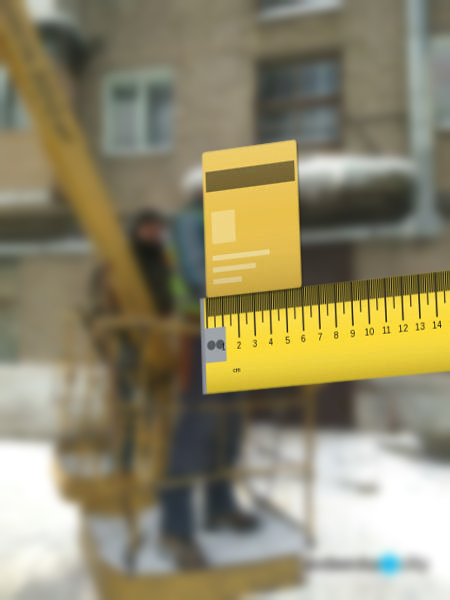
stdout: {"value": 6, "unit": "cm"}
